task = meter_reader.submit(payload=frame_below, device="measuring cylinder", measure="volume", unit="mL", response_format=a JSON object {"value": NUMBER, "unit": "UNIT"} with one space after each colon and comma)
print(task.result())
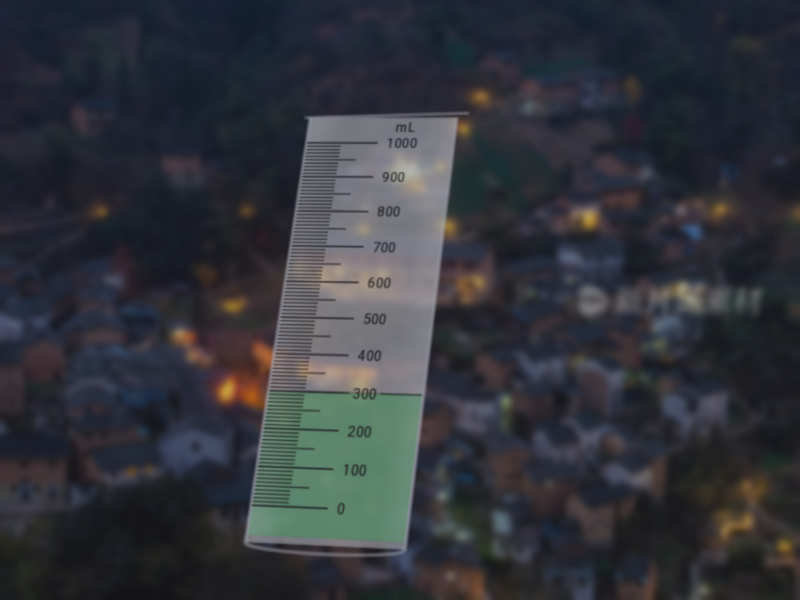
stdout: {"value": 300, "unit": "mL"}
